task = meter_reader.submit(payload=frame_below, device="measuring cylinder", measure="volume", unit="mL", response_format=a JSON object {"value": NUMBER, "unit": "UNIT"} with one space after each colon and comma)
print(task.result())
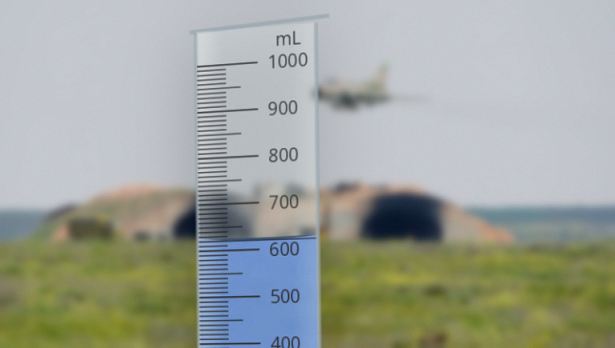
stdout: {"value": 620, "unit": "mL"}
